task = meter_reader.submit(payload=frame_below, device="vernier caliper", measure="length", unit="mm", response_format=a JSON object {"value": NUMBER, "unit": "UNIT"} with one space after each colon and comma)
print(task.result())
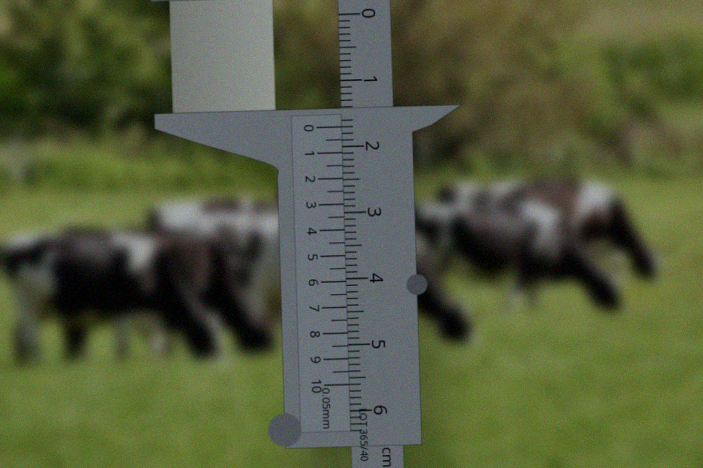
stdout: {"value": 17.0, "unit": "mm"}
